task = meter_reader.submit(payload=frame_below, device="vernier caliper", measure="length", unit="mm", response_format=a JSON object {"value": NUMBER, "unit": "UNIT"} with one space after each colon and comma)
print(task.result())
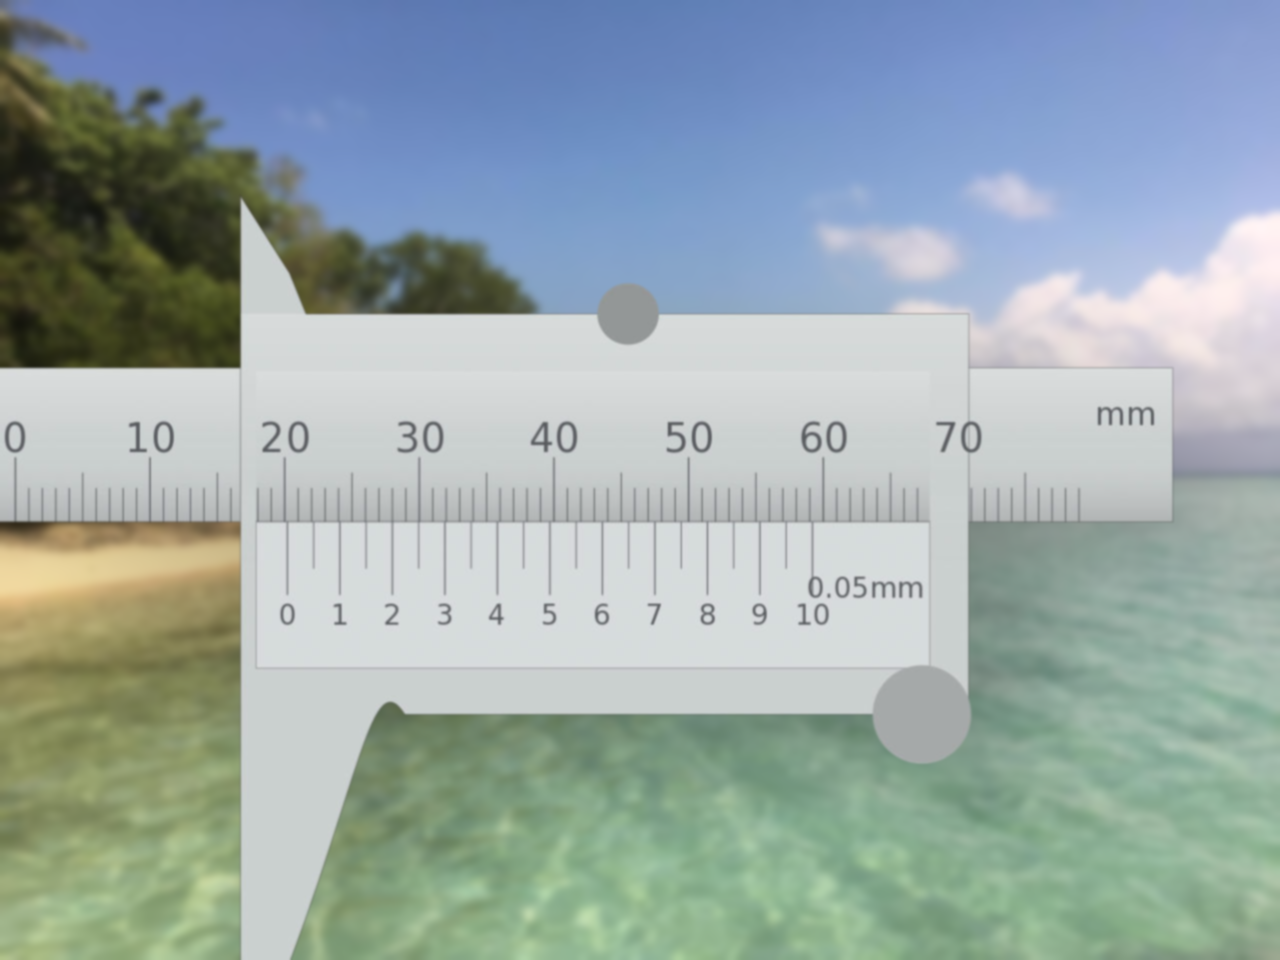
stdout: {"value": 20.2, "unit": "mm"}
